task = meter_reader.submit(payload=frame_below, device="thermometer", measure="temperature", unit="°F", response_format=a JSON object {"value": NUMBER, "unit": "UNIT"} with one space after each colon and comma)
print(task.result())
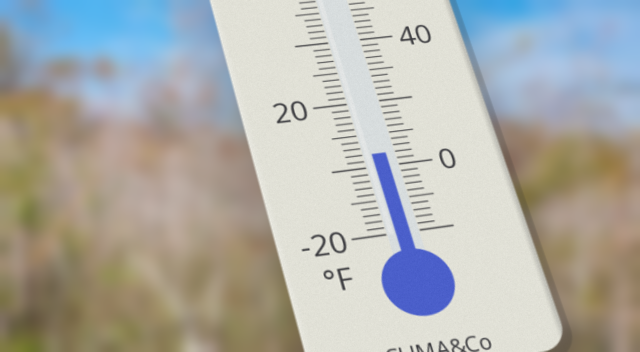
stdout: {"value": 4, "unit": "°F"}
